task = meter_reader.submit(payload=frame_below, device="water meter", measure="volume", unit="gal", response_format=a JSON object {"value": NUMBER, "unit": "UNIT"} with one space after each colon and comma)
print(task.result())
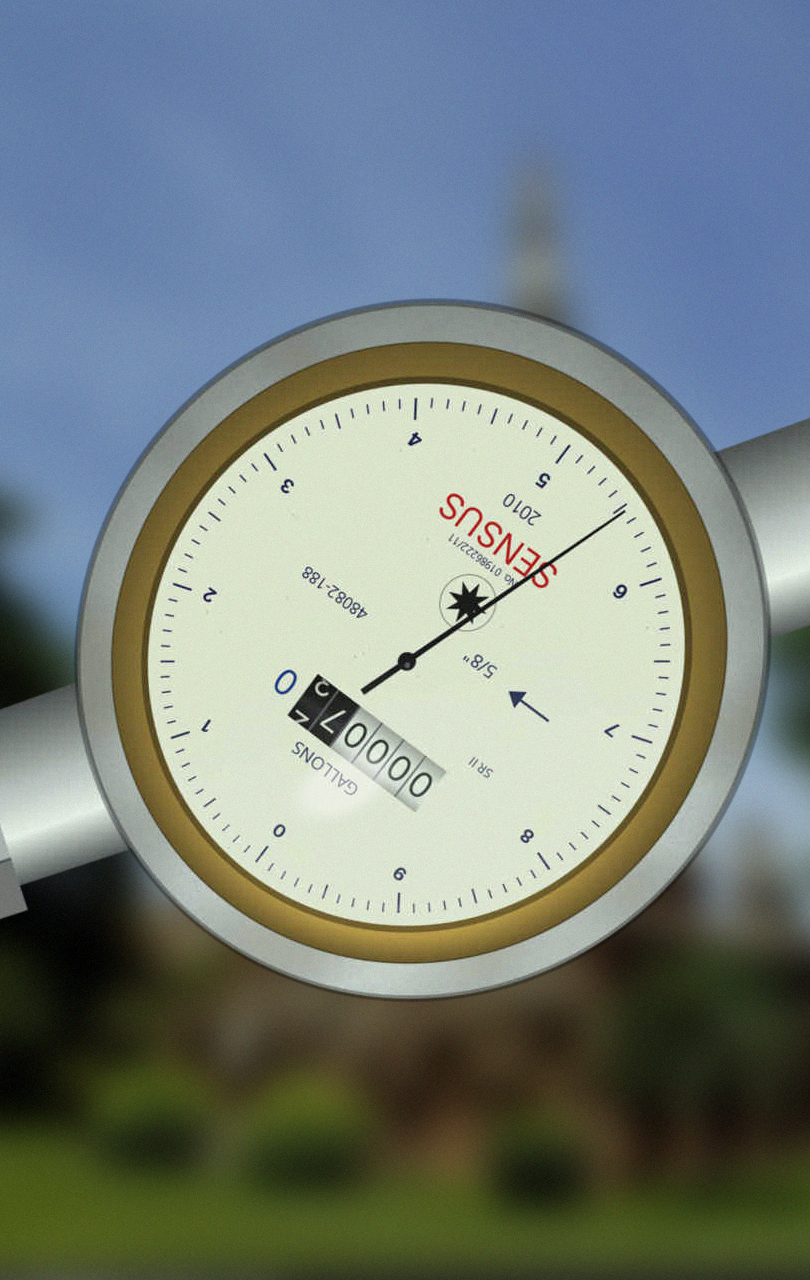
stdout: {"value": 725.5, "unit": "gal"}
